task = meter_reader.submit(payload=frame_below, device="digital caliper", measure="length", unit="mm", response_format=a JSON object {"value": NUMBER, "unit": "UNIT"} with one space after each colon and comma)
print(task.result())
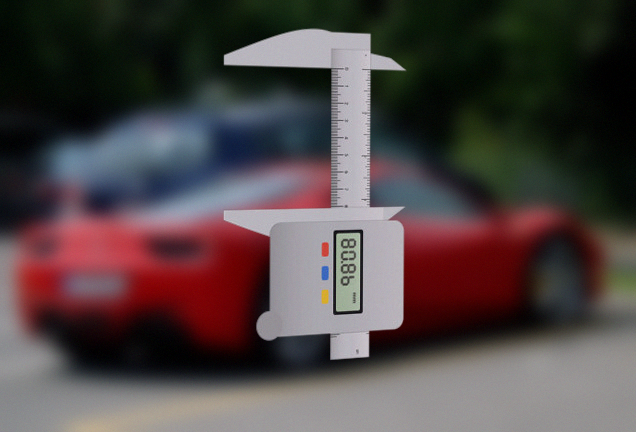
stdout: {"value": 80.86, "unit": "mm"}
